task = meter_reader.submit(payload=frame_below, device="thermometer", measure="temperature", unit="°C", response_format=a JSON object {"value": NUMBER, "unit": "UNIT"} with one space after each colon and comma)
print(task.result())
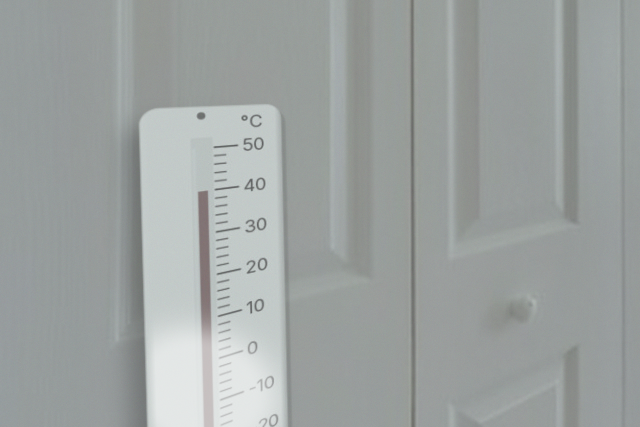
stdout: {"value": 40, "unit": "°C"}
